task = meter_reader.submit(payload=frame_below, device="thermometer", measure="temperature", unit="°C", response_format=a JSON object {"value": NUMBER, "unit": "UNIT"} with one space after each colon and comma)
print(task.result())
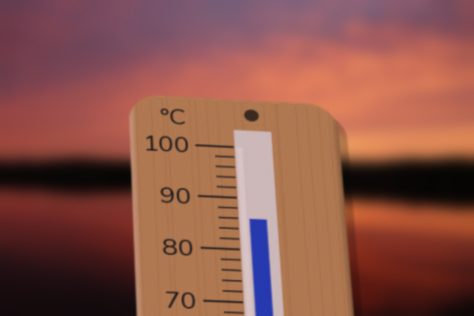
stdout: {"value": 86, "unit": "°C"}
